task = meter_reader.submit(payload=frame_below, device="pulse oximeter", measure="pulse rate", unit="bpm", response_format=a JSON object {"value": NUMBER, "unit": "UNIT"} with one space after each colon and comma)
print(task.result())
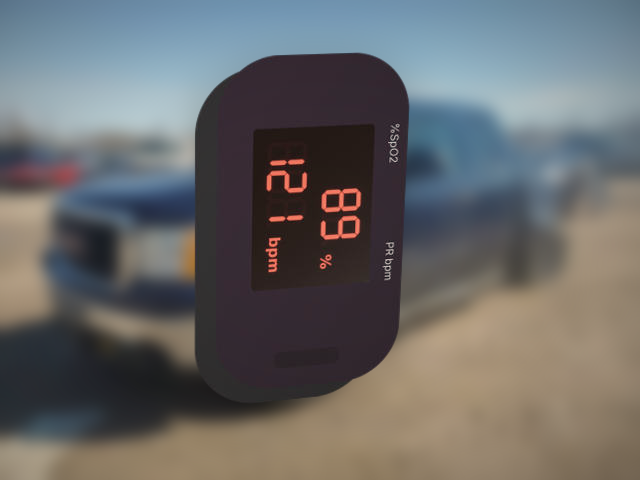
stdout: {"value": 121, "unit": "bpm"}
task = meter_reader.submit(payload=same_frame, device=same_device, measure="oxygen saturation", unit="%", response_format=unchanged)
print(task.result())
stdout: {"value": 89, "unit": "%"}
